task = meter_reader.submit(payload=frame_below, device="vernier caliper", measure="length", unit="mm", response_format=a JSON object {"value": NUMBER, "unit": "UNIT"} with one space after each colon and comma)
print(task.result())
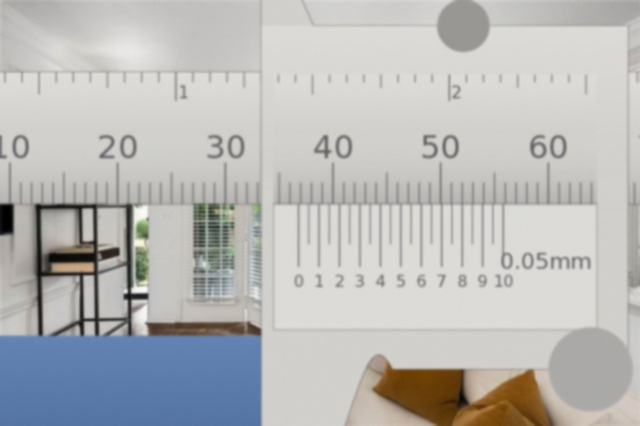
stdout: {"value": 36.8, "unit": "mm"}
